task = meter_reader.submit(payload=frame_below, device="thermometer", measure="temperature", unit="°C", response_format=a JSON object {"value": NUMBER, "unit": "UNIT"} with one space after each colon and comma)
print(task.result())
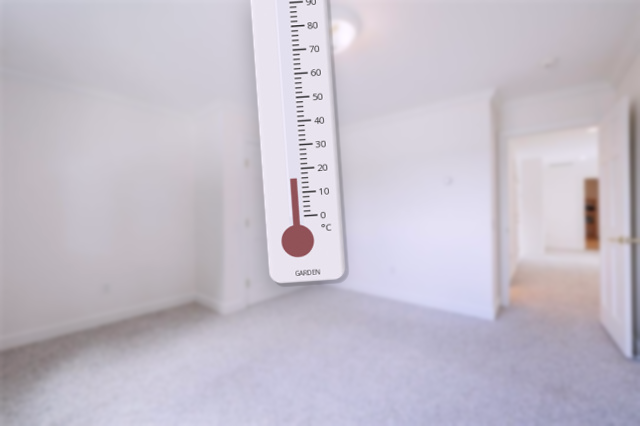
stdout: {"value": 16, "unit": "°C"}
